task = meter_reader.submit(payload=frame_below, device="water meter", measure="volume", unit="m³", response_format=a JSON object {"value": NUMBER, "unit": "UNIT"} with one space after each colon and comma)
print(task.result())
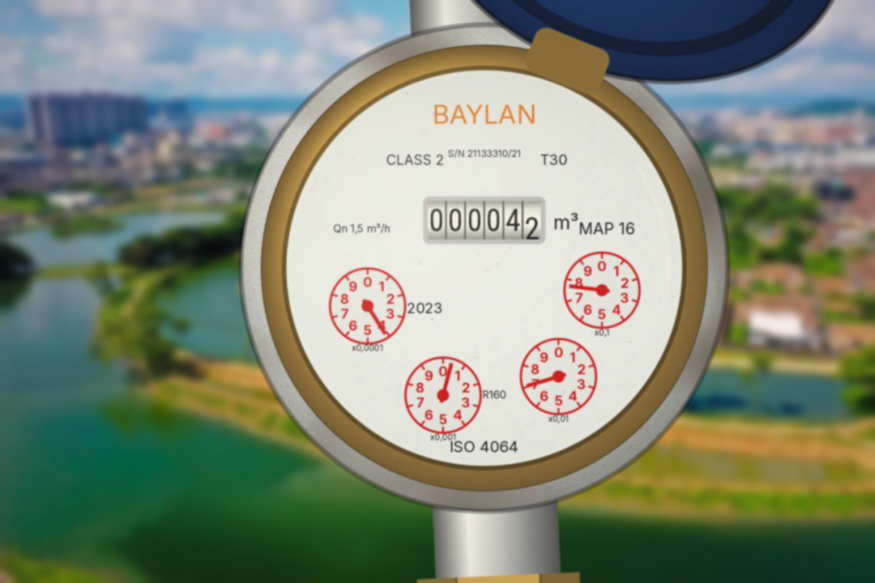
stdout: {"value": 41.7704, "unit": "m³"}
